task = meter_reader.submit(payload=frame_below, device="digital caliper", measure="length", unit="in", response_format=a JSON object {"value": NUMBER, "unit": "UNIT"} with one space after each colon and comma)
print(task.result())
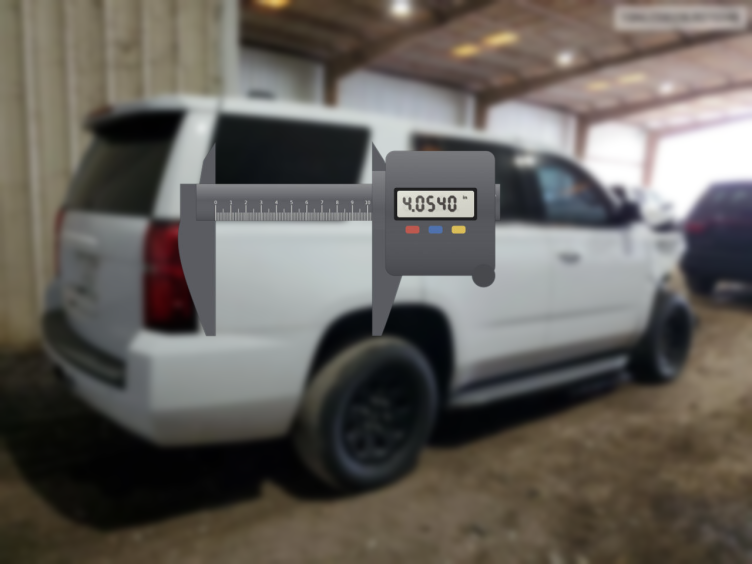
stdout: {"value": 4.0540, "unit": "in"}
